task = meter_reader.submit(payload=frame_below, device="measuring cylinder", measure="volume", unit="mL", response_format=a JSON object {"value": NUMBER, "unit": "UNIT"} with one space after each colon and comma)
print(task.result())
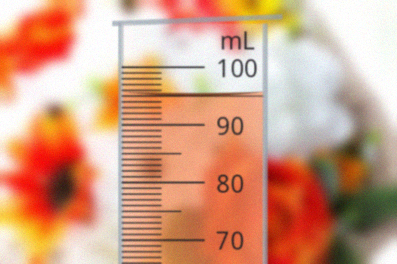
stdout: {"value": 95, "unit": "mL"}
